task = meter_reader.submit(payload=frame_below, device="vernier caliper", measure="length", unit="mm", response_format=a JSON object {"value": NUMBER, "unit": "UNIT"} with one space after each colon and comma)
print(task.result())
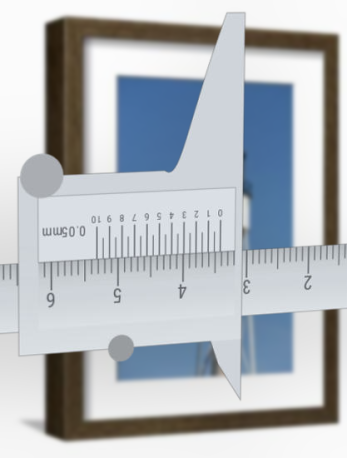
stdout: {"value": 34.2, "unit": "mm"}
